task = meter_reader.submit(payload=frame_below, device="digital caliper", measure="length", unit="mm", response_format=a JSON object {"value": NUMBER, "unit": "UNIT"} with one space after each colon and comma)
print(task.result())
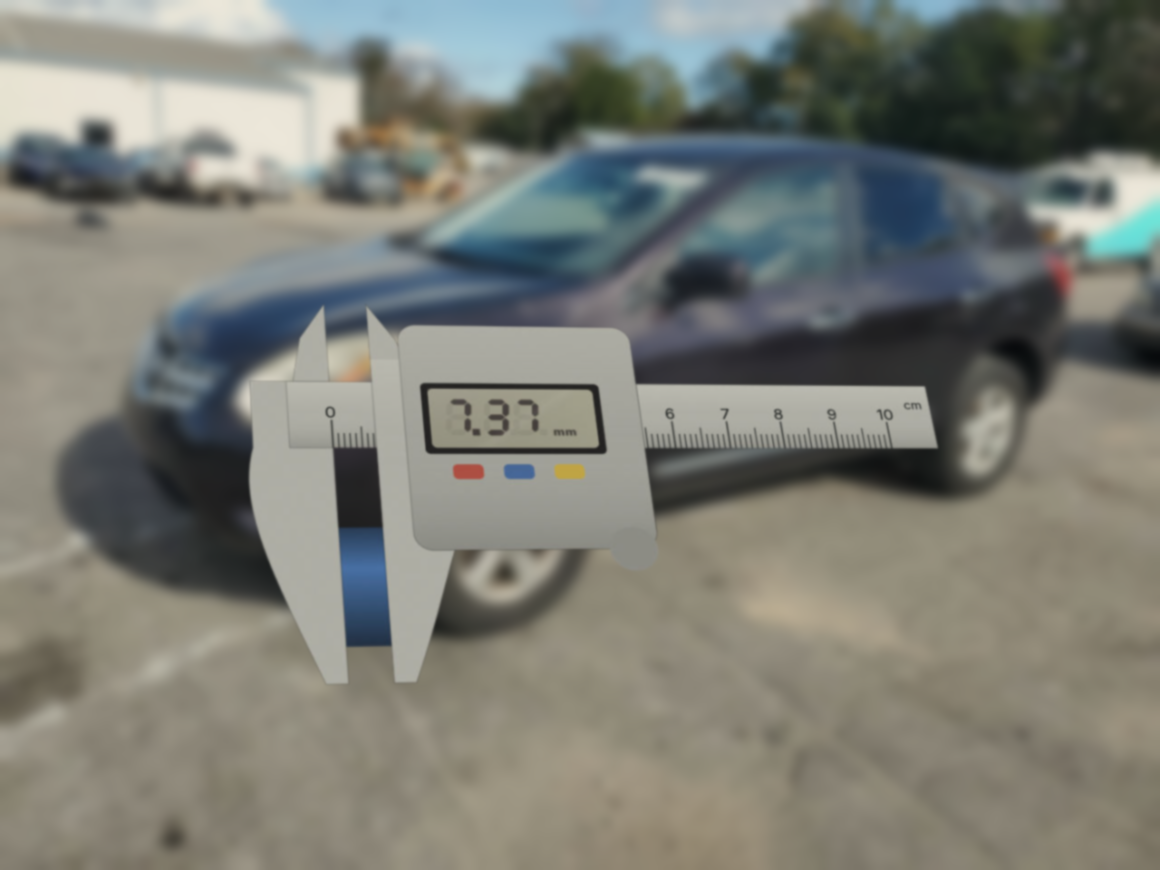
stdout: {"value": 7.37, "unit": "mm"}
